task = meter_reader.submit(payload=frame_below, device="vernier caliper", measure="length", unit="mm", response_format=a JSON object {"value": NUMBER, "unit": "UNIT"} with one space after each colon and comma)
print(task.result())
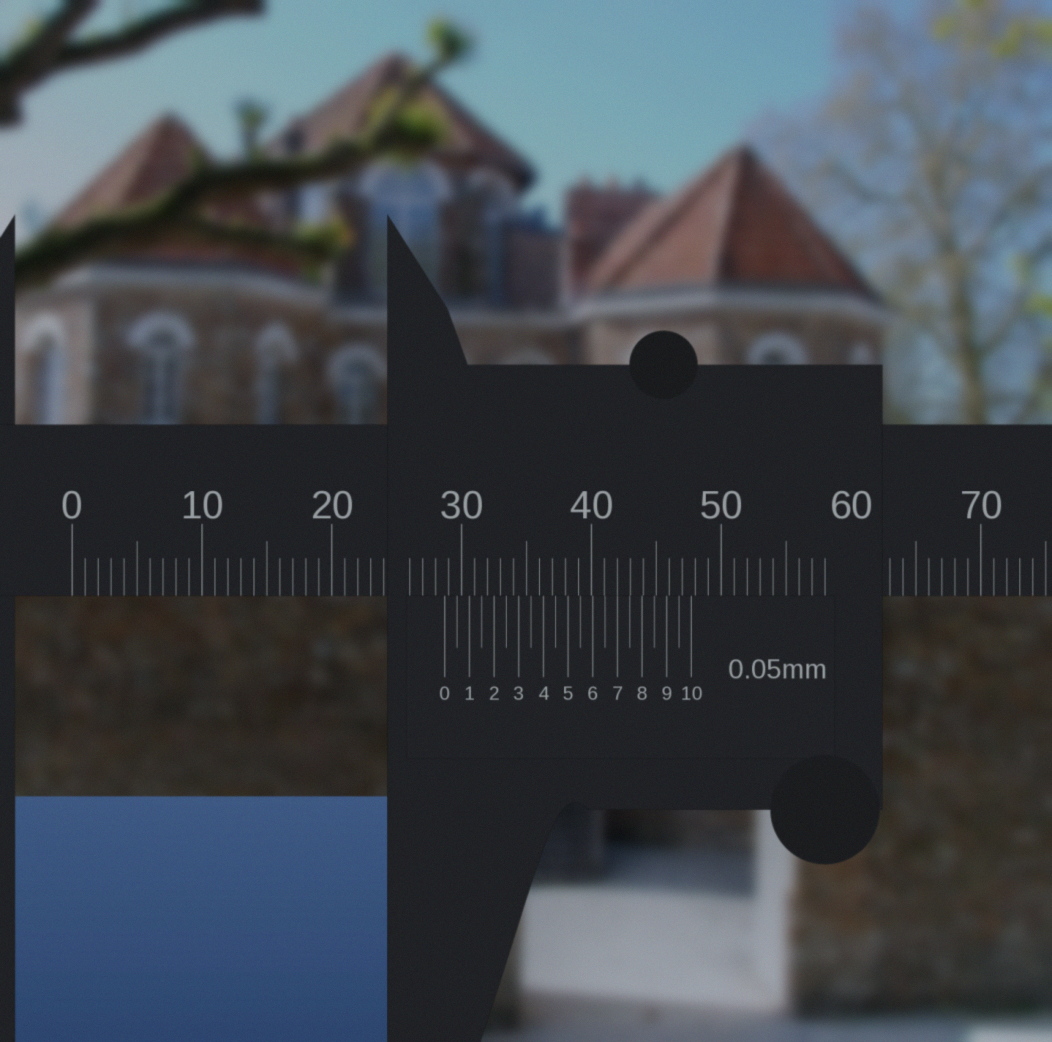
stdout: {"value": 28.7, "unit": "mm"}
